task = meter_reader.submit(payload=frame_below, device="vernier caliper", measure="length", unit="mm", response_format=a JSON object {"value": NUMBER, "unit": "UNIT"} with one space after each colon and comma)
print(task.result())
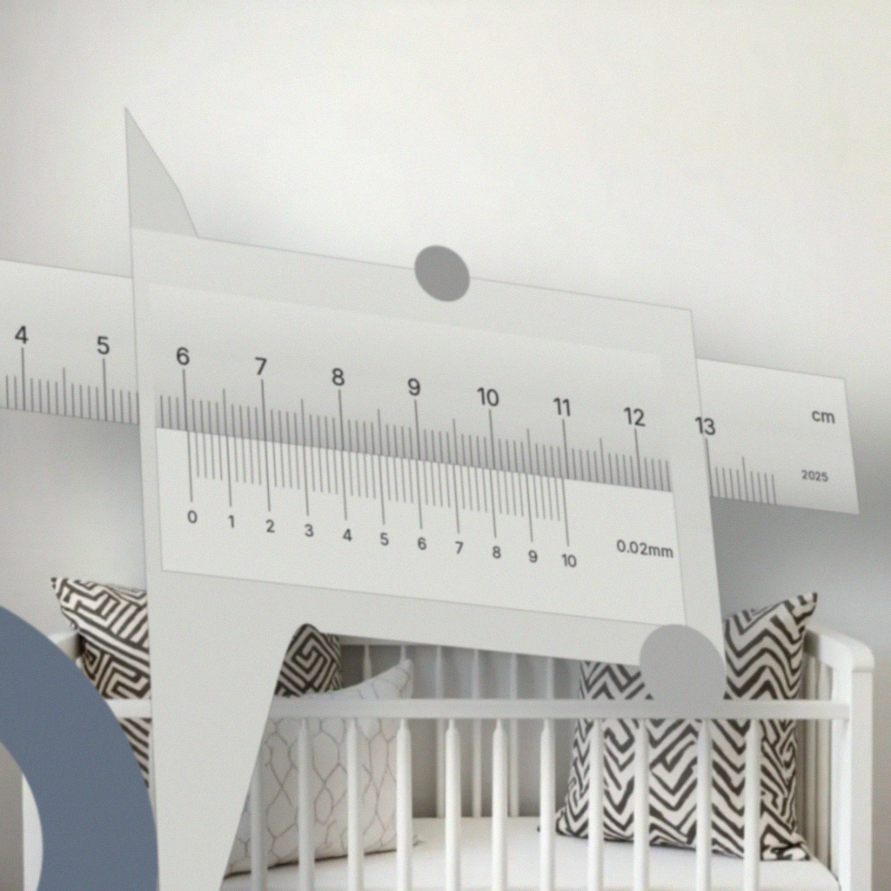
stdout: {"value": 60.2, "unit": "mm"}
